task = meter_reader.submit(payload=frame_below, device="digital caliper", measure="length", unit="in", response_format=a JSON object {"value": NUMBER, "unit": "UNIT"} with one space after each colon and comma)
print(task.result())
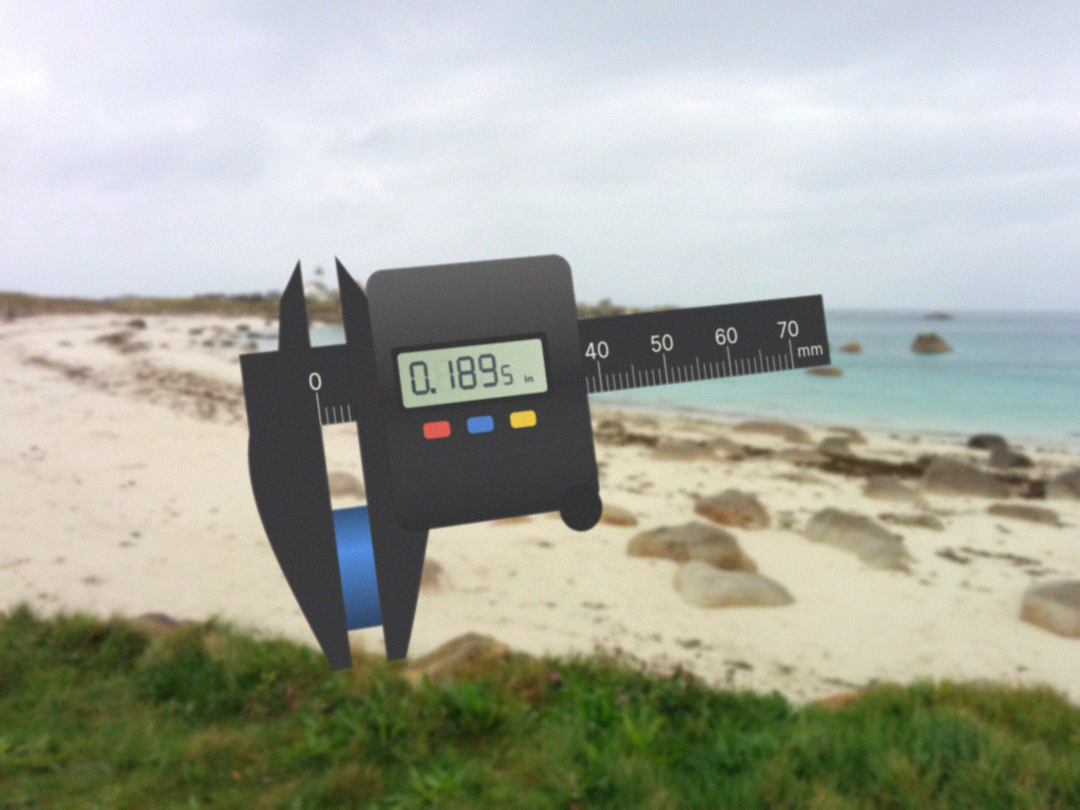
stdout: {"value": 0.1895, "unit": "in"}
